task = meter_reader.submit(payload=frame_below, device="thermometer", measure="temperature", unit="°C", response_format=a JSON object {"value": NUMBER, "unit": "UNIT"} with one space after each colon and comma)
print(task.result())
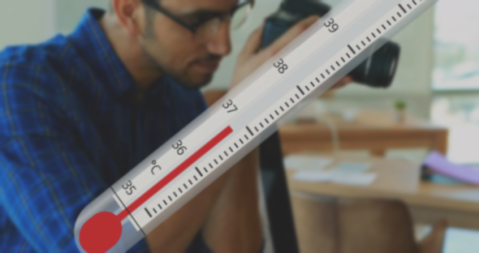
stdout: {"value": 36.8, "unit": "°C"}
